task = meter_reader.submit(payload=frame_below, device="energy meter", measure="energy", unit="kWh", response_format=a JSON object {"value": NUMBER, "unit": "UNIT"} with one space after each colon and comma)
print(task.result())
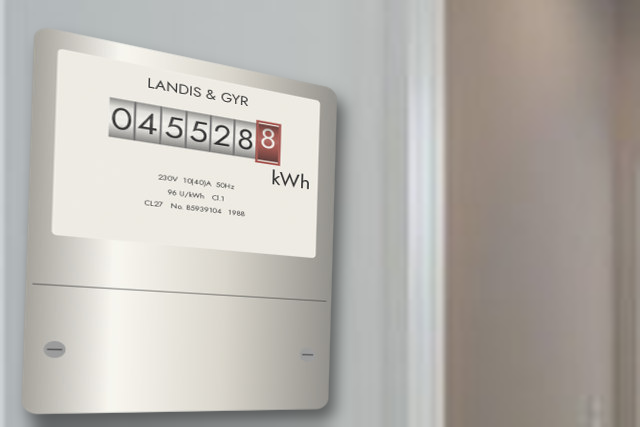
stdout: {"value": 45528.8, "unit": "kWh"}
